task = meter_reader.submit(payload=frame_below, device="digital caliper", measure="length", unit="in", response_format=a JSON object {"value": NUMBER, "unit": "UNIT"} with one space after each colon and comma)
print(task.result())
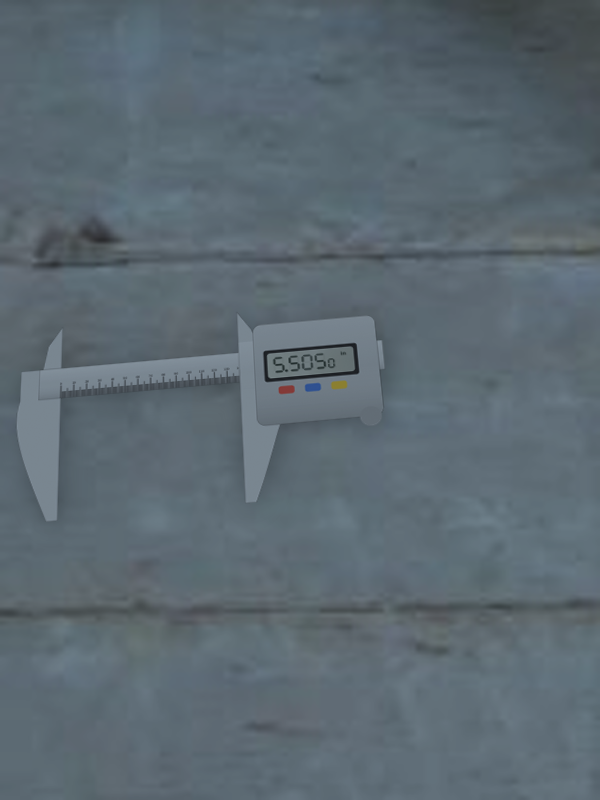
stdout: {"value": 5.5050, "unit": "in"}
